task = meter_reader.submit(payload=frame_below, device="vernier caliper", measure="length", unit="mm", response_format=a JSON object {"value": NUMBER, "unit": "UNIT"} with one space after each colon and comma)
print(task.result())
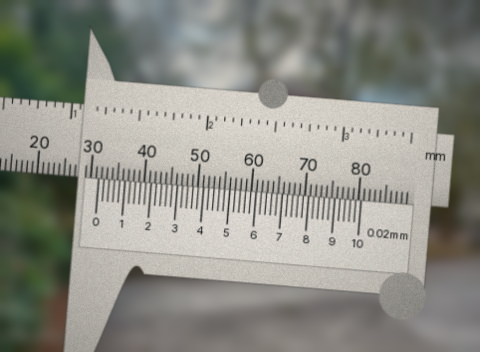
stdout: {"value": 31.5, "unit": "mm"}
